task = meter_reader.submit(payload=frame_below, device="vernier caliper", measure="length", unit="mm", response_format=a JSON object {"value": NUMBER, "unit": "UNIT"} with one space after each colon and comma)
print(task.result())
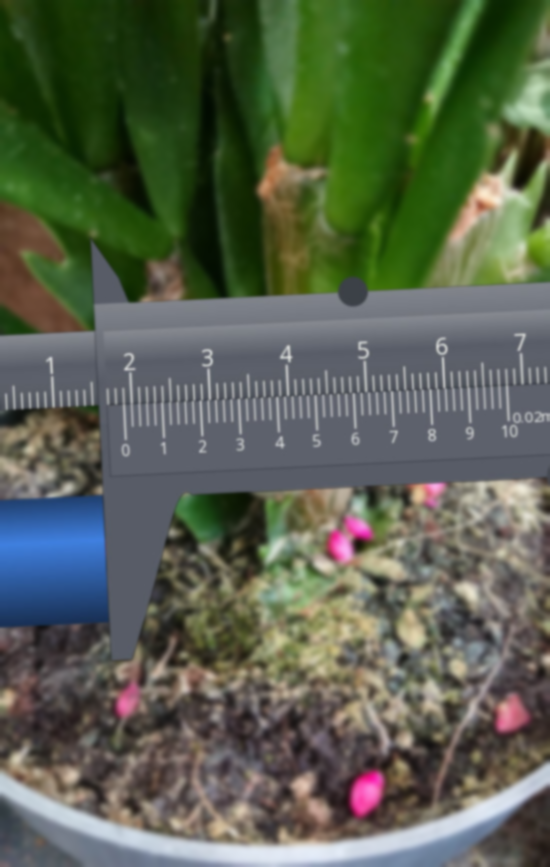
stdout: {"value": 19.0, "unit": "mm"}
